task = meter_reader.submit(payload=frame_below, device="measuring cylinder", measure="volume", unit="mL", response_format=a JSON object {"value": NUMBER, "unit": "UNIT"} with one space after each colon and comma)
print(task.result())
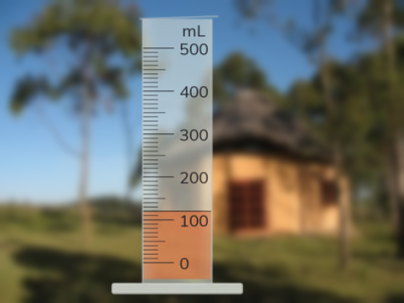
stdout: {"value": 120, "unit": "mL"}
